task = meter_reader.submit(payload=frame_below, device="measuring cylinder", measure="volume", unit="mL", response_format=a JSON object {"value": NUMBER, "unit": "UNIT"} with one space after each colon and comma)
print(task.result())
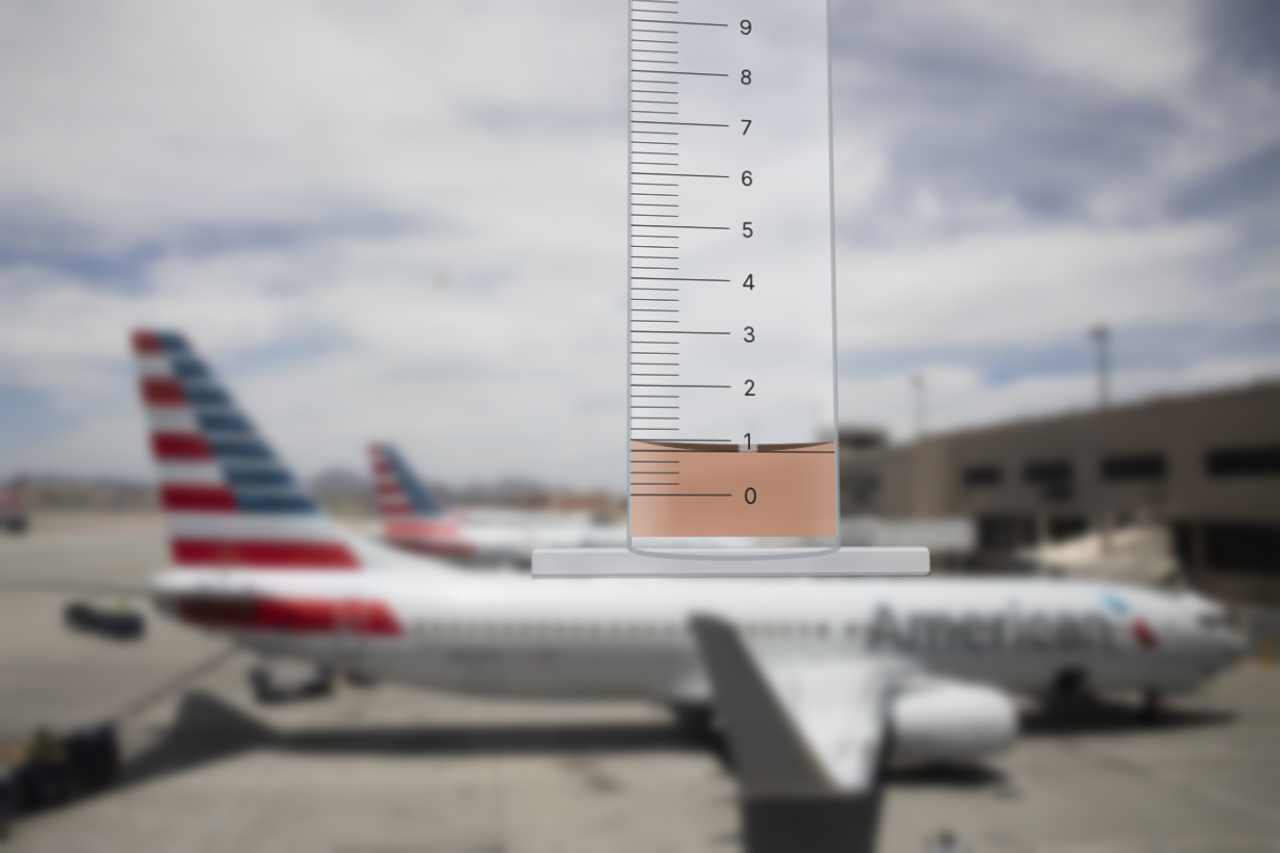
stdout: {"value": 0.8, "unit": "mL"}
